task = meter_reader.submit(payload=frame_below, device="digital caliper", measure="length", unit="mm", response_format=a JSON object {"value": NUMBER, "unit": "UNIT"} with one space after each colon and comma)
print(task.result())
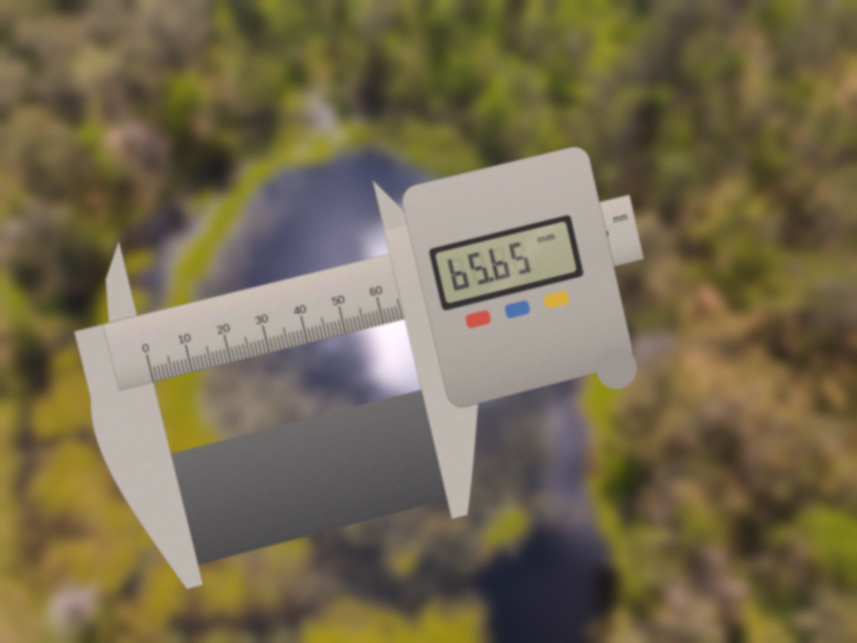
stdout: {"value": 65.65, "unit": "mm"}
